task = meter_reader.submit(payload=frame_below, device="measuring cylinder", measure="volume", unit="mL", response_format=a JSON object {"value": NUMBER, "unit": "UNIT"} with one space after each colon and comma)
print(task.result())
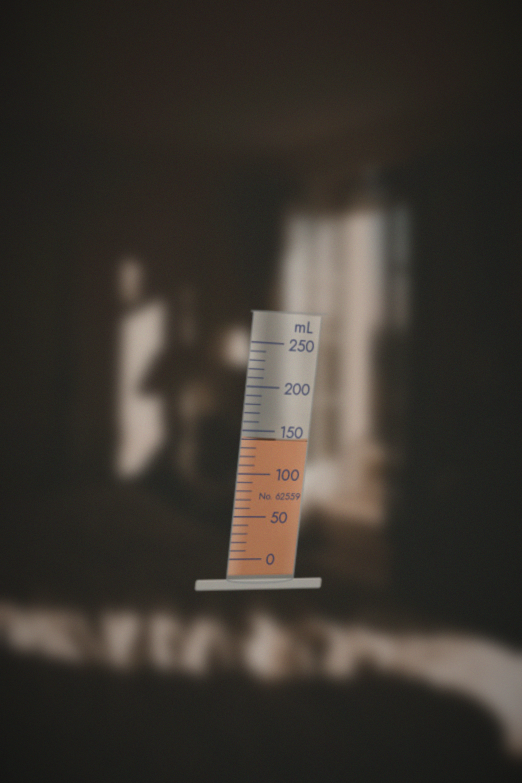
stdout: {"value": 140, "unit": "mL"}
